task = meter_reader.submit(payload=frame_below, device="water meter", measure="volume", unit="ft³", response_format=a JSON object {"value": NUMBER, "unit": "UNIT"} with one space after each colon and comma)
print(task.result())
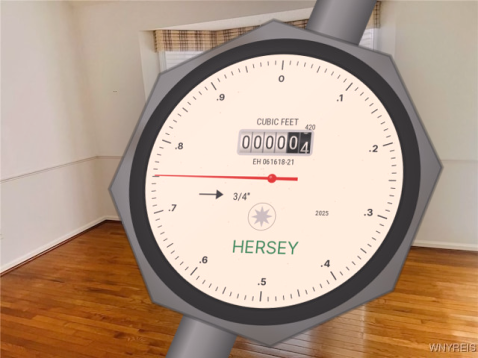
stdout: {"value": 3.75, "unit": "ft³"}
